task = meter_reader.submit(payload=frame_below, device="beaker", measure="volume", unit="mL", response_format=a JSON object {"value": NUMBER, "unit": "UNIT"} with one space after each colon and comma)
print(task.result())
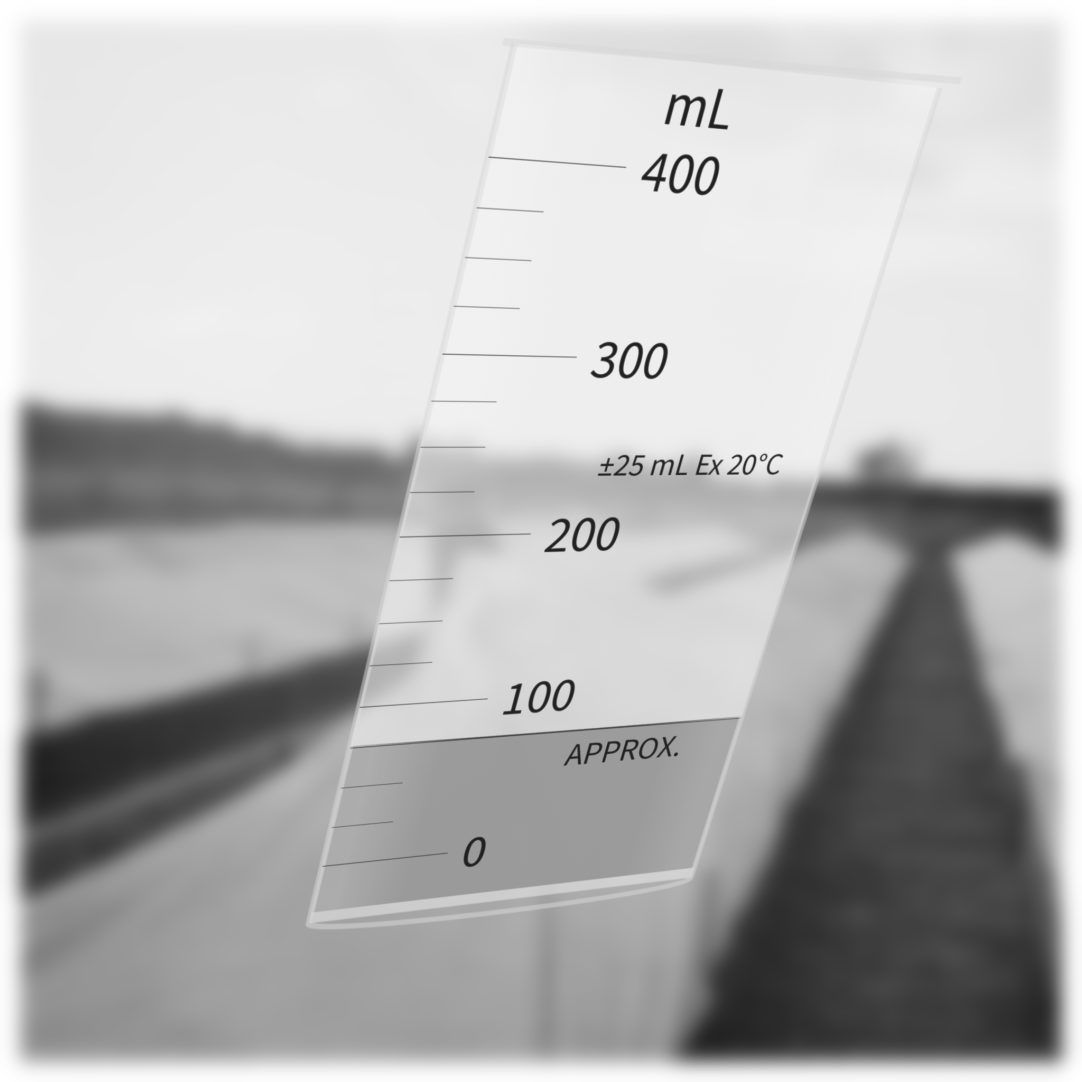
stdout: {"value": 75, "unit": "mL"}
